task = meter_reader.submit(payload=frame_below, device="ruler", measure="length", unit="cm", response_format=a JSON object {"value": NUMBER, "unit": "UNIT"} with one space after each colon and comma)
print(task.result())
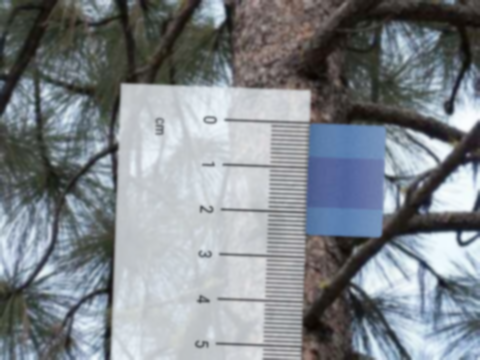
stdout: {"value": 2.5, "unit": "cm"}
